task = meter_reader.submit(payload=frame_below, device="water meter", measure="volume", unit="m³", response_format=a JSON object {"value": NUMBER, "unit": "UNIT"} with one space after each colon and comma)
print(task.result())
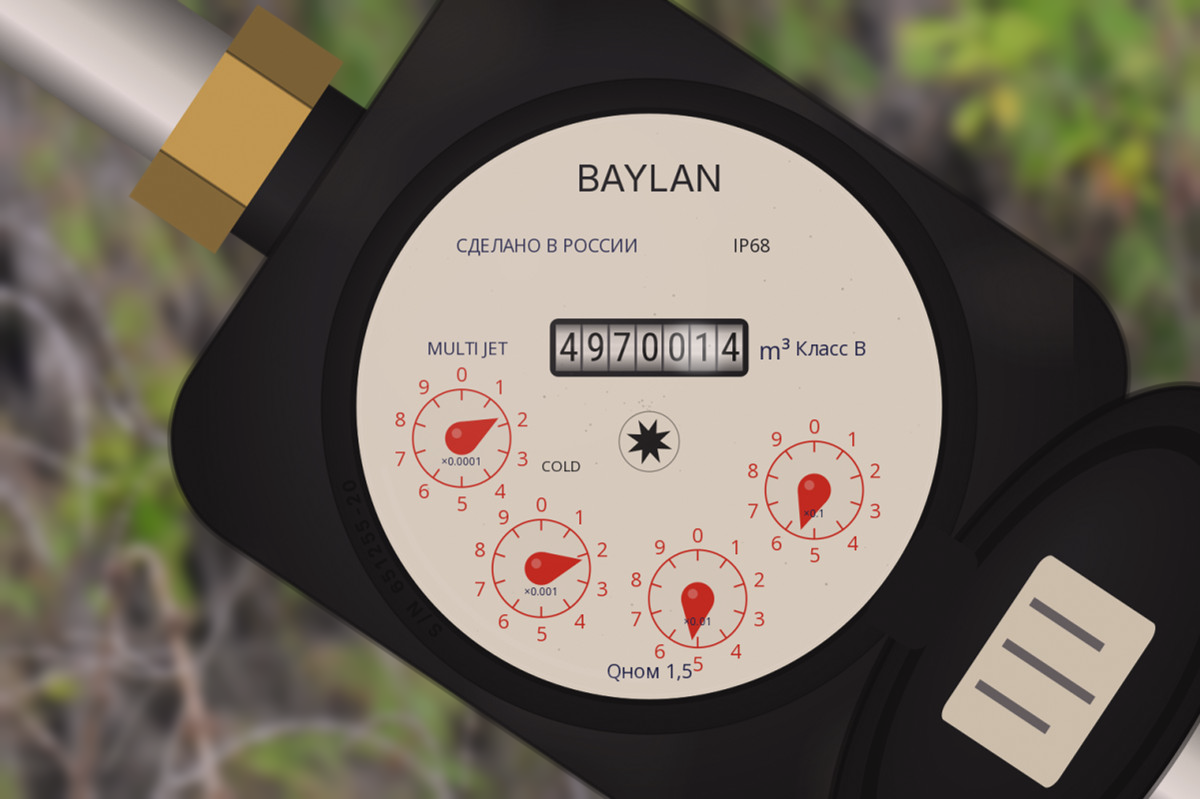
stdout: {"value": 4970014.5521, "unit": "m³"}
